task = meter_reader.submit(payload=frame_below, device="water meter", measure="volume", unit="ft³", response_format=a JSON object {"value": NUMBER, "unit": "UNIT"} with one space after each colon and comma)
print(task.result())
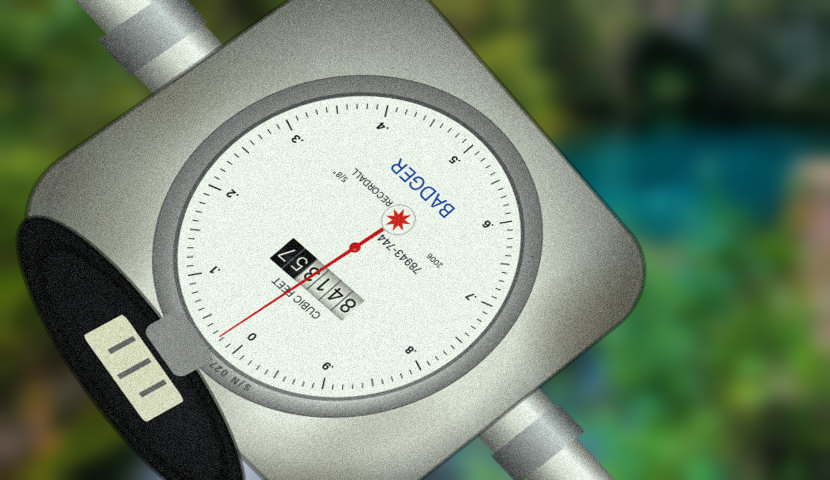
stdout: {"value": 841357.02, "unit": "ft³"}
